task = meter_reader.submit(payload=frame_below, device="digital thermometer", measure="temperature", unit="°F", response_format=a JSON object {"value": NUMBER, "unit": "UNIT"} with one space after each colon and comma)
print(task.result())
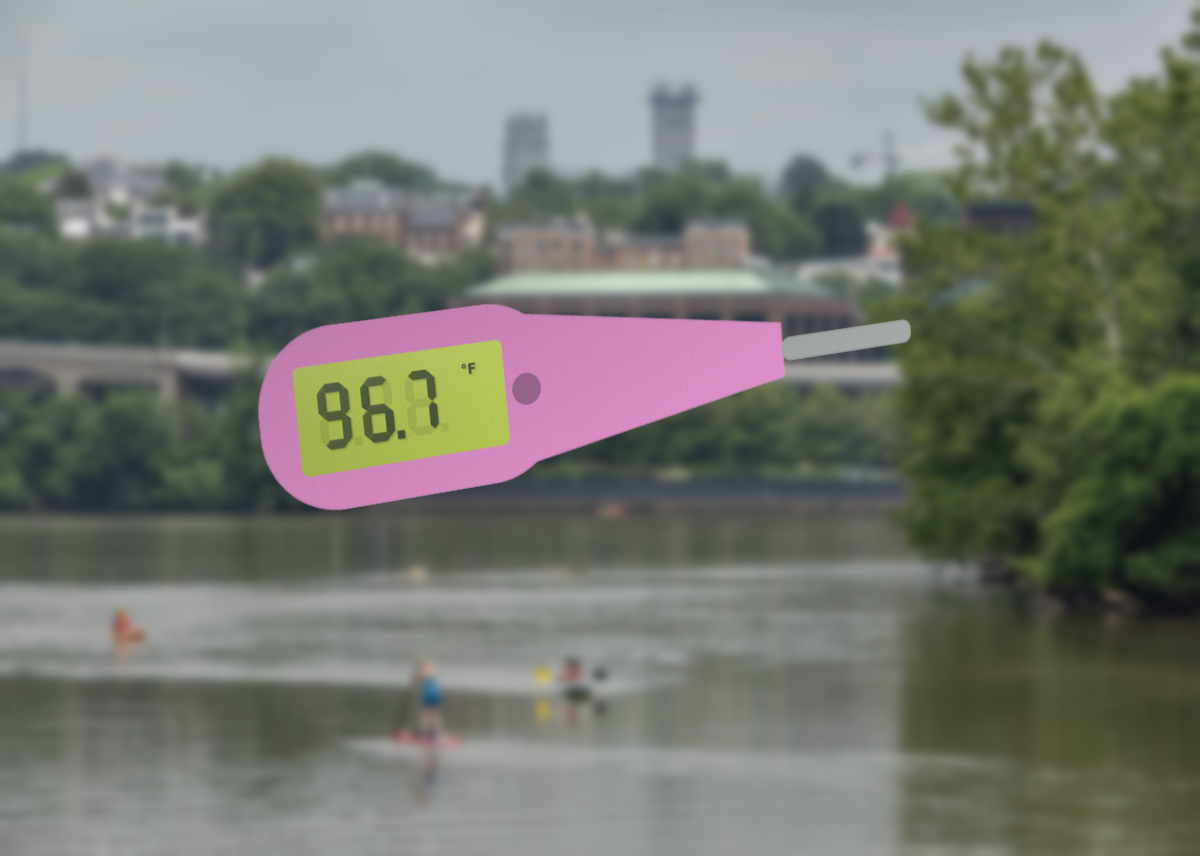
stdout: {"value": 96.7, "unit": "°F"}
